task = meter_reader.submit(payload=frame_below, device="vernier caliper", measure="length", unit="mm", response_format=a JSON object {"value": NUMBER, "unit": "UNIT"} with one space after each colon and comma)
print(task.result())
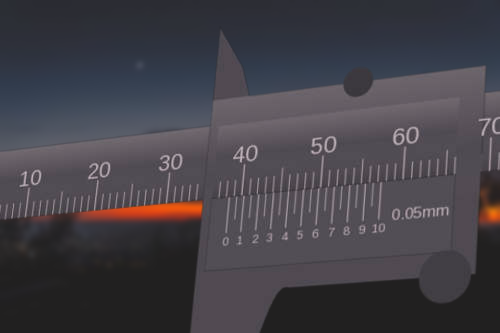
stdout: {"value": 38.4, "unit": "mm"}
